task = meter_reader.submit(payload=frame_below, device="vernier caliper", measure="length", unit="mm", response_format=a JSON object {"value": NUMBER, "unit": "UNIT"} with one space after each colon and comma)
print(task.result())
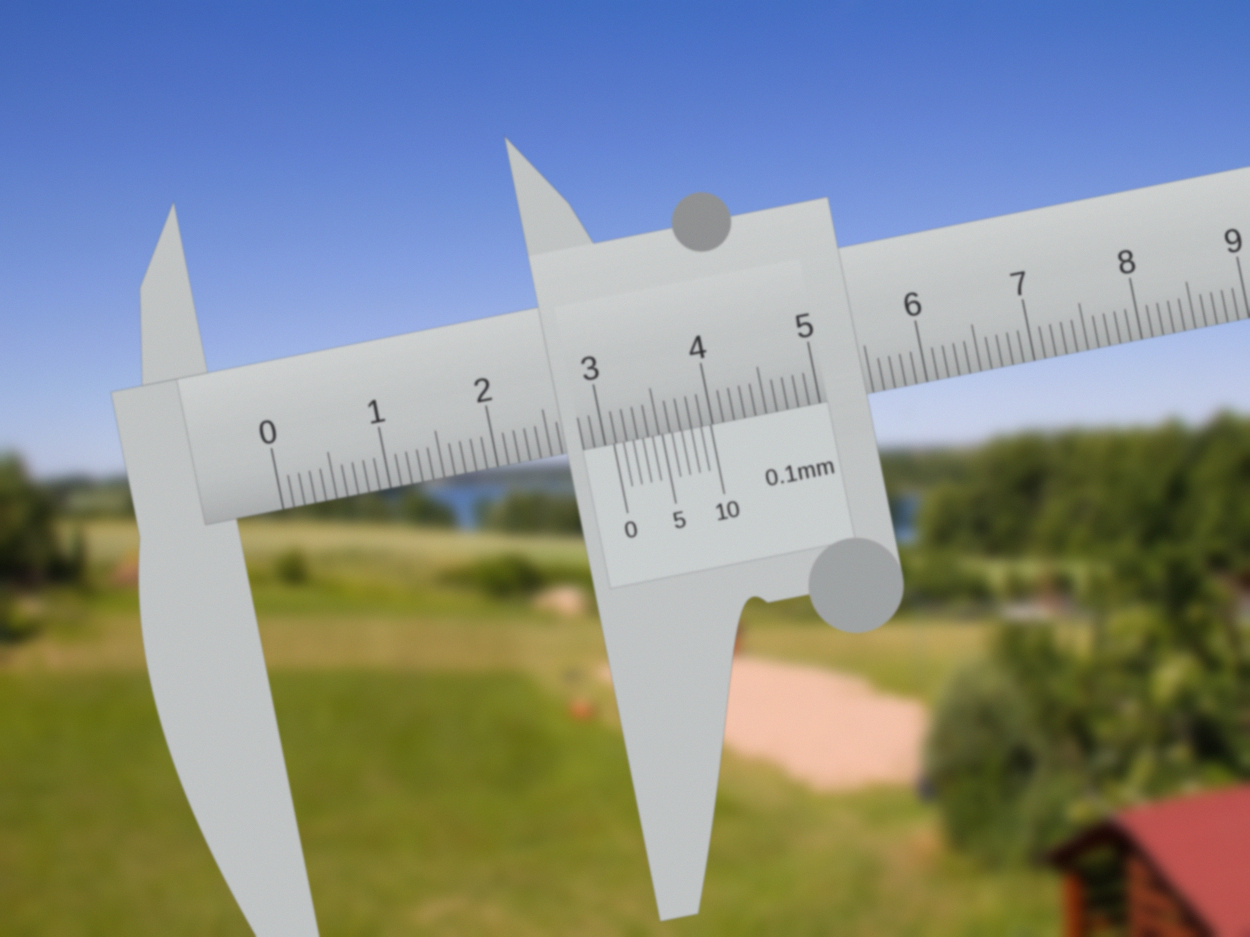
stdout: {"value": 30.8, "unit": "mm"}
